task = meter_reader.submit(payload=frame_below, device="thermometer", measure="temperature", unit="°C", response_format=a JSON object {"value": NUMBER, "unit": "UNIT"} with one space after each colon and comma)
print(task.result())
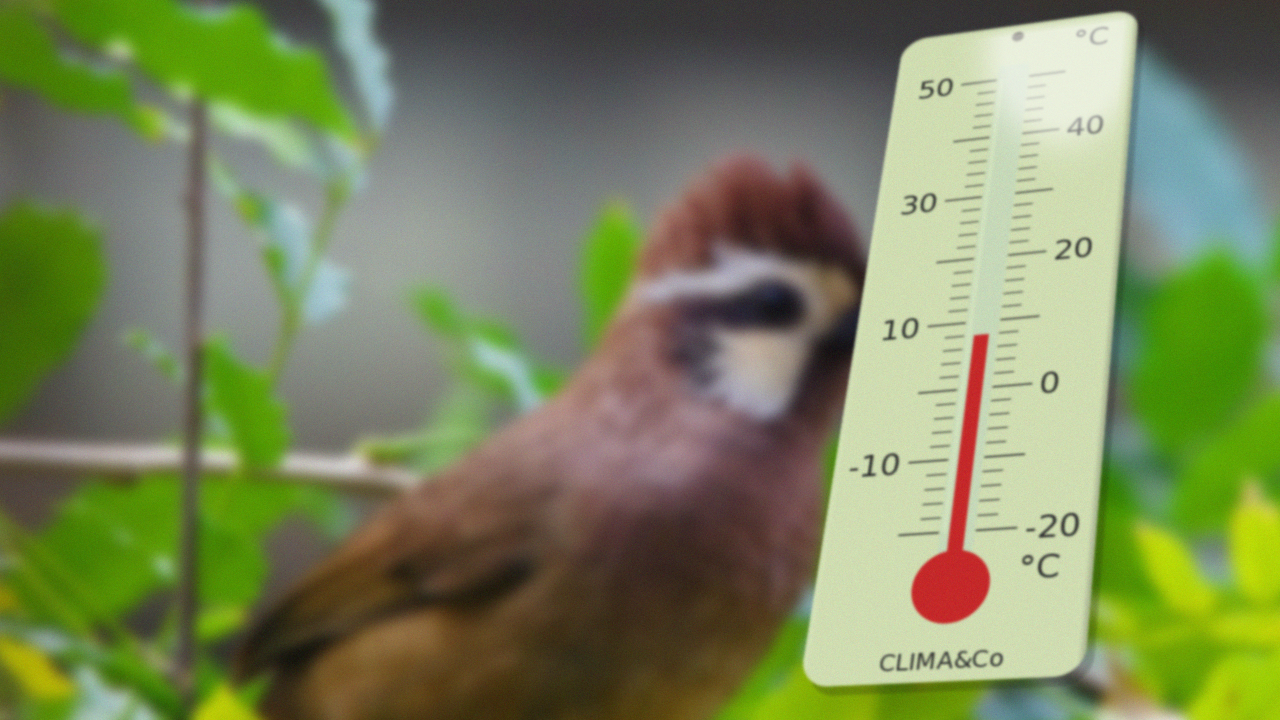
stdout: {"value": 8, "unit": "°C"}
